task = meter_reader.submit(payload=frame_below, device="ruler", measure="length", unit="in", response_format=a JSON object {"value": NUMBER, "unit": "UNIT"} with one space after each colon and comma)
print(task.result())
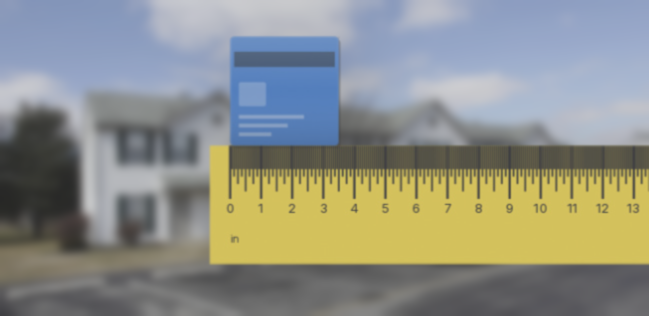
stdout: {"value": 3.5, "unit": "in"}
